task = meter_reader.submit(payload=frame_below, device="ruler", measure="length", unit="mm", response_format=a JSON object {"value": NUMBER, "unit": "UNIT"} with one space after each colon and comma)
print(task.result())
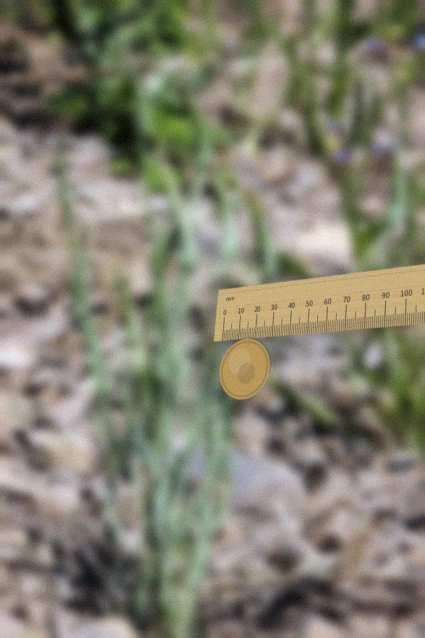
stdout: {"value": 30, "unit": "mm"}
